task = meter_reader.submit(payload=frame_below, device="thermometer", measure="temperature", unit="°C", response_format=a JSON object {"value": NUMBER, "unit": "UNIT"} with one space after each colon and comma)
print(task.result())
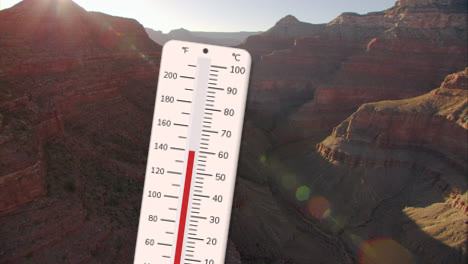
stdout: {"value": 60, "unit": "°C"}
